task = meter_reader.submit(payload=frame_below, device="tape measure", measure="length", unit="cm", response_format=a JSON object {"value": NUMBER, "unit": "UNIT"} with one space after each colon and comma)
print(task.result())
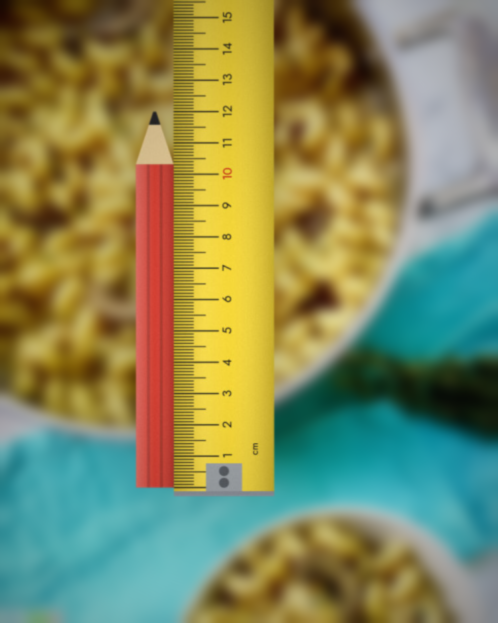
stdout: {"value": 12, "unit": "cm"}
